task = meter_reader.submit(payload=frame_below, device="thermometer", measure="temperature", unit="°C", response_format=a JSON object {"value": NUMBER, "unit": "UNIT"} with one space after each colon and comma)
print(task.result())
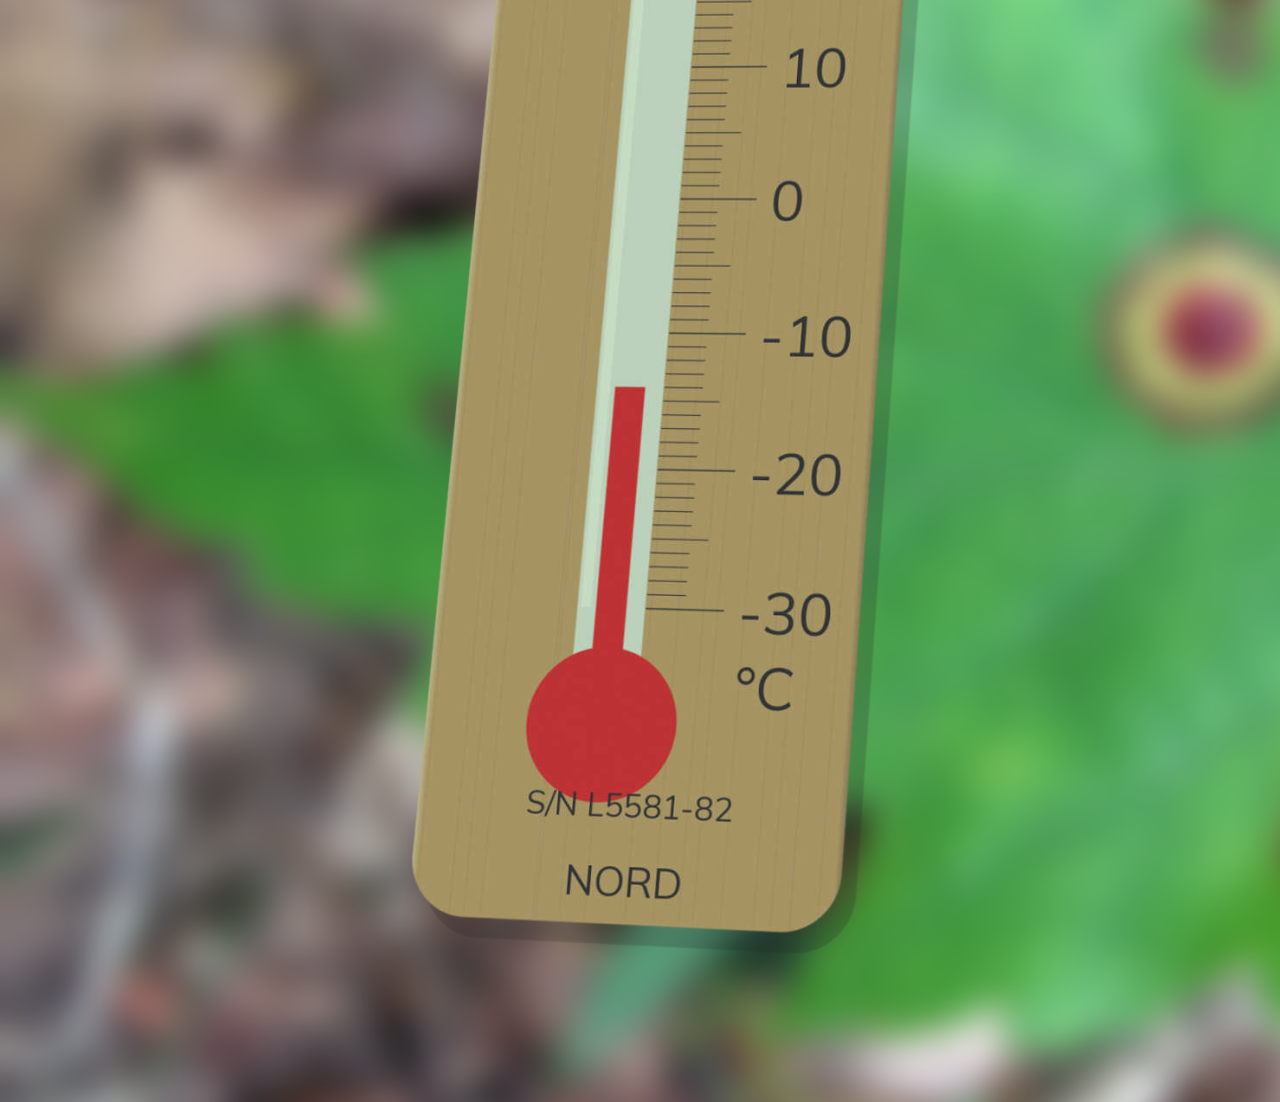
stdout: {"value": -14, "unit": "°C"}
